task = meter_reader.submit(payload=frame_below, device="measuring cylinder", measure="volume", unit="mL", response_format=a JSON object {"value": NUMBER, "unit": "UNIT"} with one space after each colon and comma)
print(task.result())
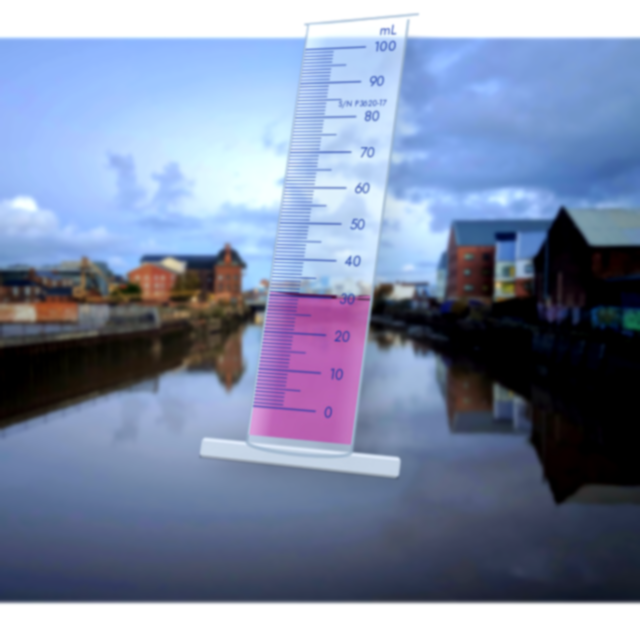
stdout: {"value": 30, "unit": "mL"}
